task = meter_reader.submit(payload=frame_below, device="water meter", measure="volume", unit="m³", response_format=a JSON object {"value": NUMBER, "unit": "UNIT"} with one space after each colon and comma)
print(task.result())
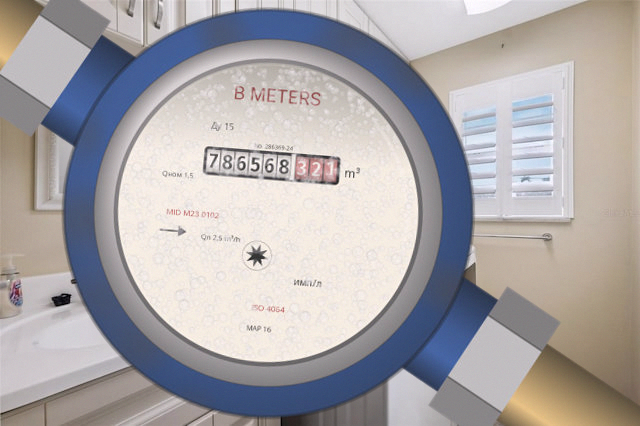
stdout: {"value": 786568.321, "unit": "m³"}
